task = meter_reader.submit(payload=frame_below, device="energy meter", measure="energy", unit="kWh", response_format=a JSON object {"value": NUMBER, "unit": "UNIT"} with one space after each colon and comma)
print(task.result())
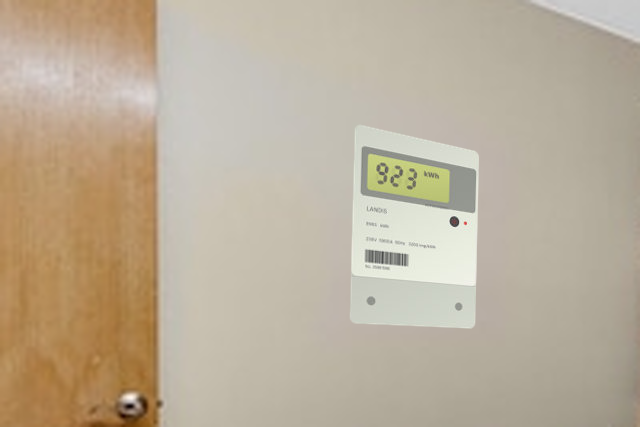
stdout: {"value": 923, "unit": "kWh"}
